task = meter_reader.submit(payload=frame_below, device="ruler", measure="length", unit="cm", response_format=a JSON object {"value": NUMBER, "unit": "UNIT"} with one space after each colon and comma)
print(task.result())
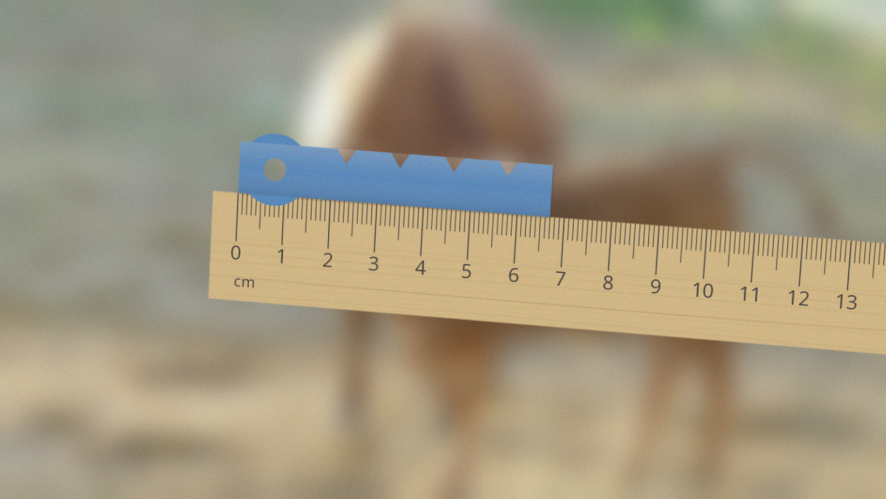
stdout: {"value": 6.7, "unit": "cm"}
